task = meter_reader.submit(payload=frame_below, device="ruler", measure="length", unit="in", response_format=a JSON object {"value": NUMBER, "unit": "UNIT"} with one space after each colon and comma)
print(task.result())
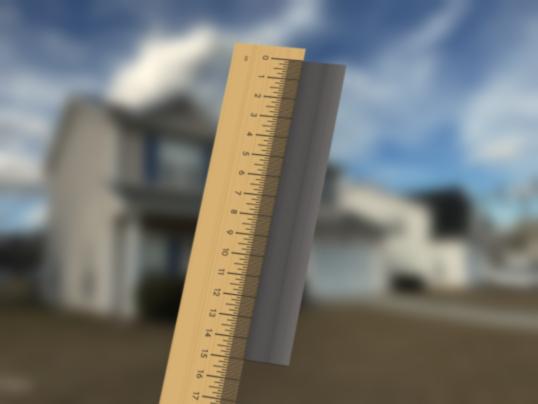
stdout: {"value": 15, "unit": "in"}
